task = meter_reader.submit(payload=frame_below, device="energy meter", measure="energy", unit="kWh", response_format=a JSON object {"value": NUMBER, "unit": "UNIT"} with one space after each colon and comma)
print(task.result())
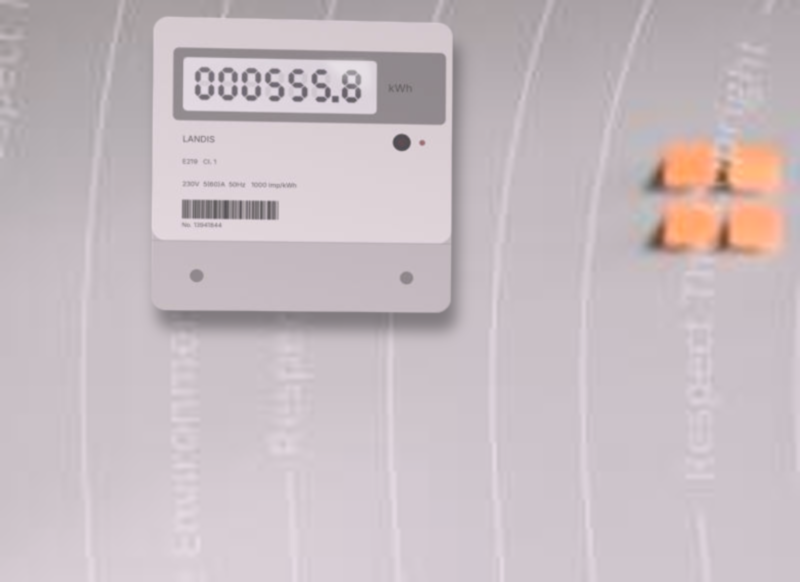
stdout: {"value": 555.8, "unit": "kWh"}
